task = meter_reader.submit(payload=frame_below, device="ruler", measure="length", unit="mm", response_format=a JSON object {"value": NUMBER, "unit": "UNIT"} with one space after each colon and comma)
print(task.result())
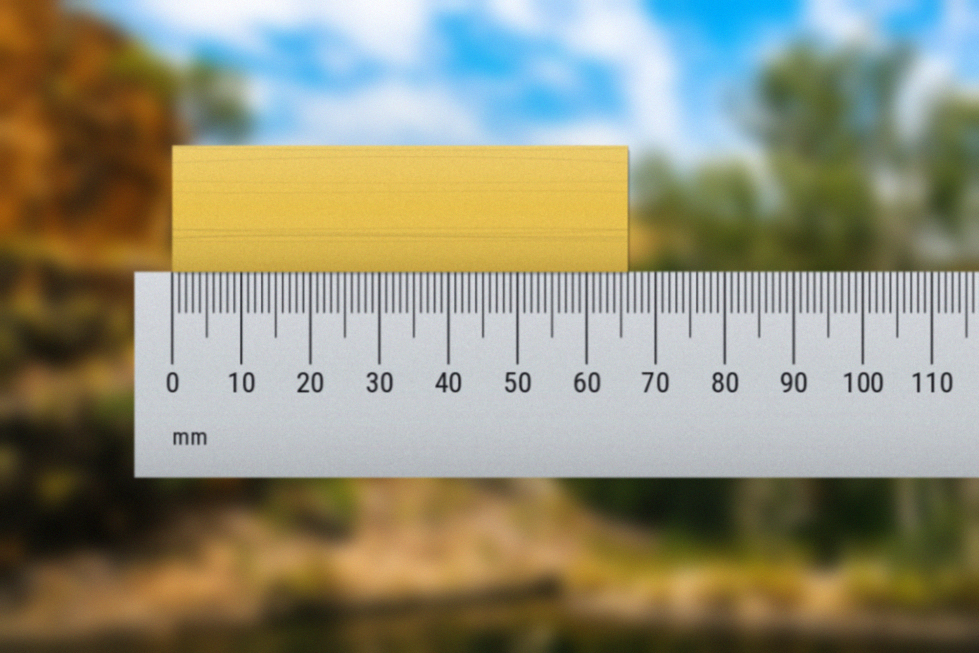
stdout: {"value": 66, "unit": "mm"}
